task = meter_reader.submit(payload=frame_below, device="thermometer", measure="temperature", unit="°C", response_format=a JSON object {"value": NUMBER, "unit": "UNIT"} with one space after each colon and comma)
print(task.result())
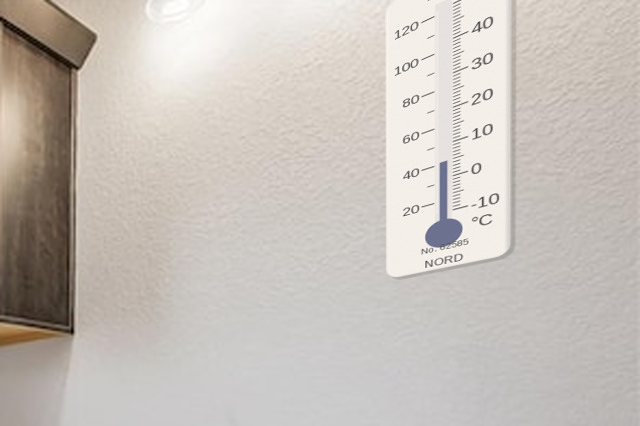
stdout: {"value": 5, "unit": "°C"}
